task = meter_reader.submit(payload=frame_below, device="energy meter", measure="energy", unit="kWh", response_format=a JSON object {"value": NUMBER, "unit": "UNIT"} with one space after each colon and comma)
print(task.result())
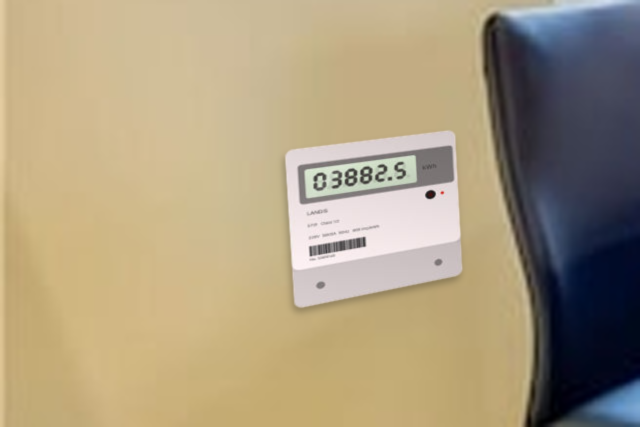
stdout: {"value": 3882.5, "unit": "kWh"}
